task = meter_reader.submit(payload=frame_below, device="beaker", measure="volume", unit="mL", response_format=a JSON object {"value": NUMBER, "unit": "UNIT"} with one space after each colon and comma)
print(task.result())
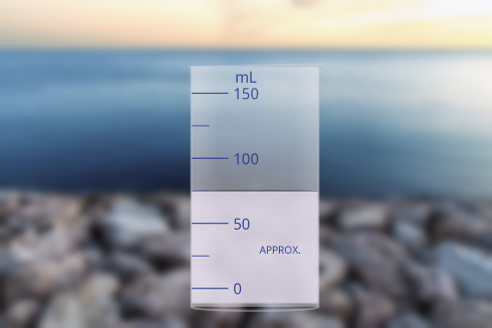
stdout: {"value": 75, "unit": "mL"}
